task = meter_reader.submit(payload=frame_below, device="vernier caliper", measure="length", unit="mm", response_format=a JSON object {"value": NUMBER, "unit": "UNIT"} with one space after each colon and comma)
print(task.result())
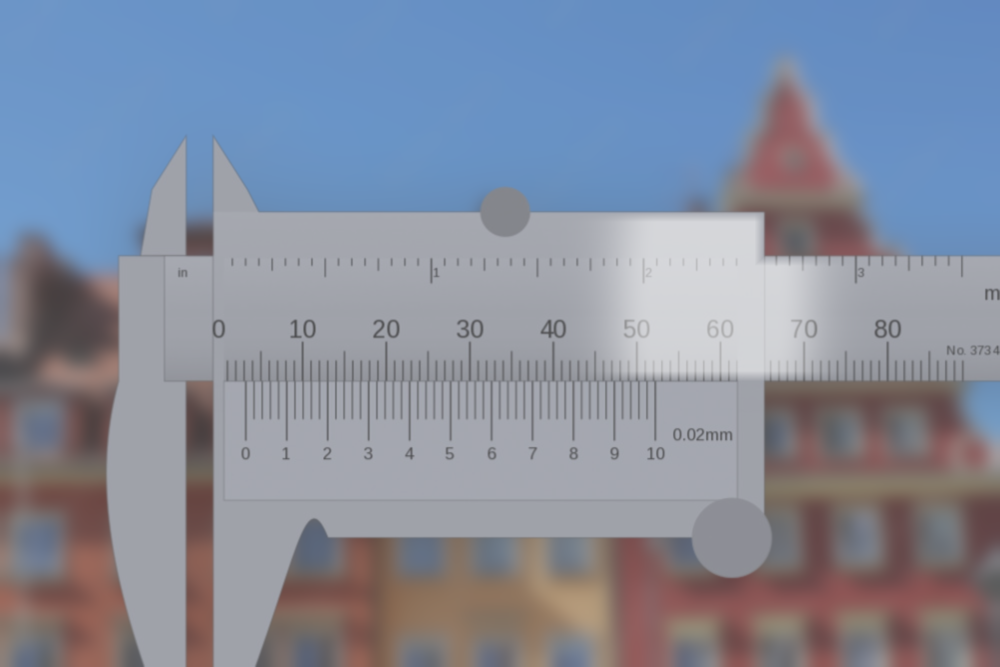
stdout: {"value": 3.2, "unit": "mm"}
